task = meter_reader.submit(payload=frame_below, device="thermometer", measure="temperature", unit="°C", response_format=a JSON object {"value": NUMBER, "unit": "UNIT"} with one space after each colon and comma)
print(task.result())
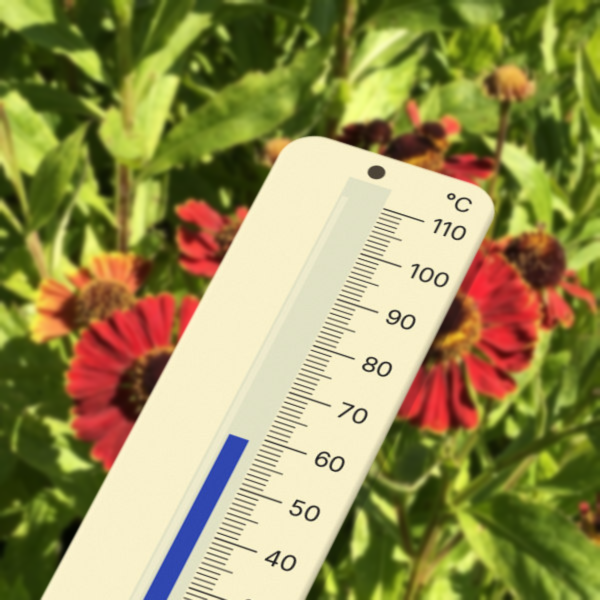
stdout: {"value": 59, "unit": "°C"}
